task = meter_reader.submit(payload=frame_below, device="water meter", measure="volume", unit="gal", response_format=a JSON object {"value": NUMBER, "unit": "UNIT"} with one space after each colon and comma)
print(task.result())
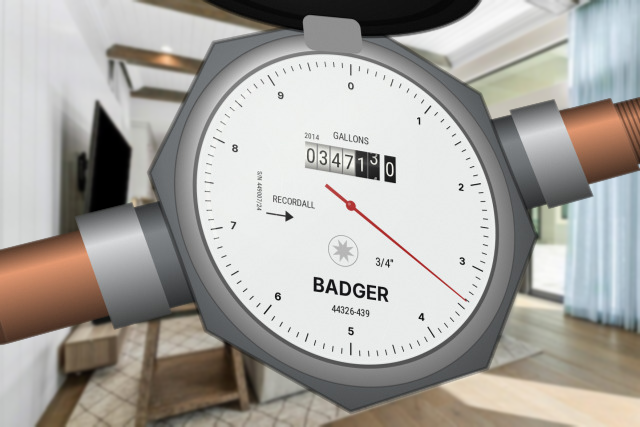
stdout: {"value": 347133.4, "unit": "gal"}
